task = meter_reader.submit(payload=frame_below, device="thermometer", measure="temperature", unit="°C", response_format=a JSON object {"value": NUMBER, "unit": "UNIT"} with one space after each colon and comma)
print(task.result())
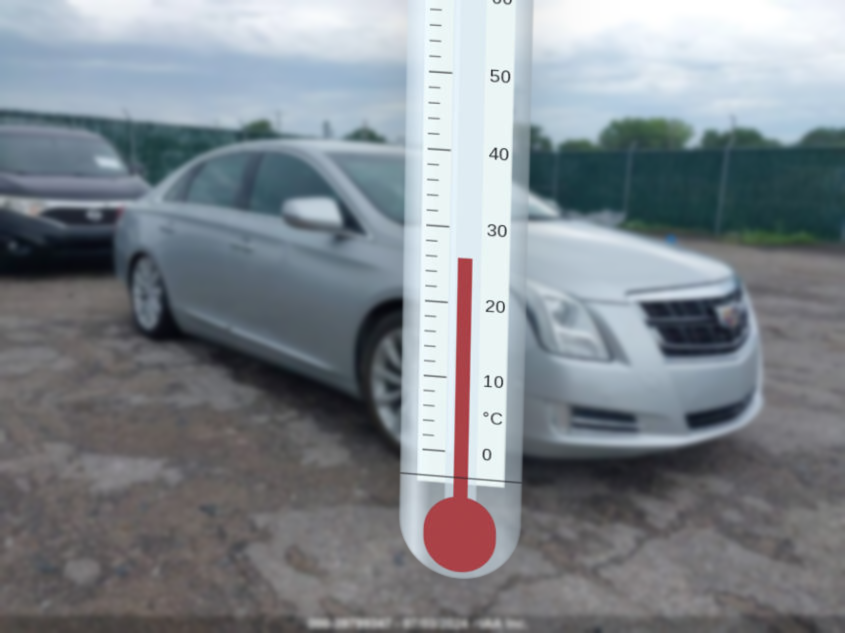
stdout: {"value": 26, "unit": "°C"}
